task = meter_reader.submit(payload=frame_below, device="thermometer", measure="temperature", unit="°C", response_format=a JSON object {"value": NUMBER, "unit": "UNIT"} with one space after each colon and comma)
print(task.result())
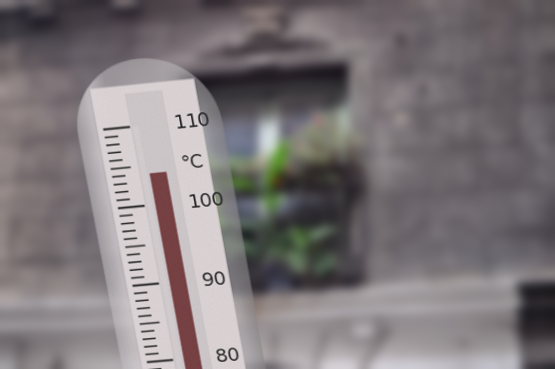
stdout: {"value": 104, "unit": "°C"}
